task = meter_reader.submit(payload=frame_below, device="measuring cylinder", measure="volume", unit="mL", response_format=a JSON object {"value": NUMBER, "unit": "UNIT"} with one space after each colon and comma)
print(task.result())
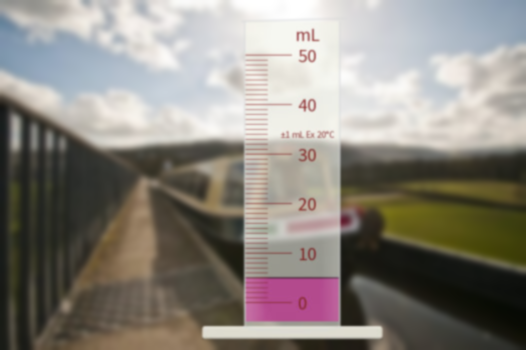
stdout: {"value": 5, "unit": "mL"}
